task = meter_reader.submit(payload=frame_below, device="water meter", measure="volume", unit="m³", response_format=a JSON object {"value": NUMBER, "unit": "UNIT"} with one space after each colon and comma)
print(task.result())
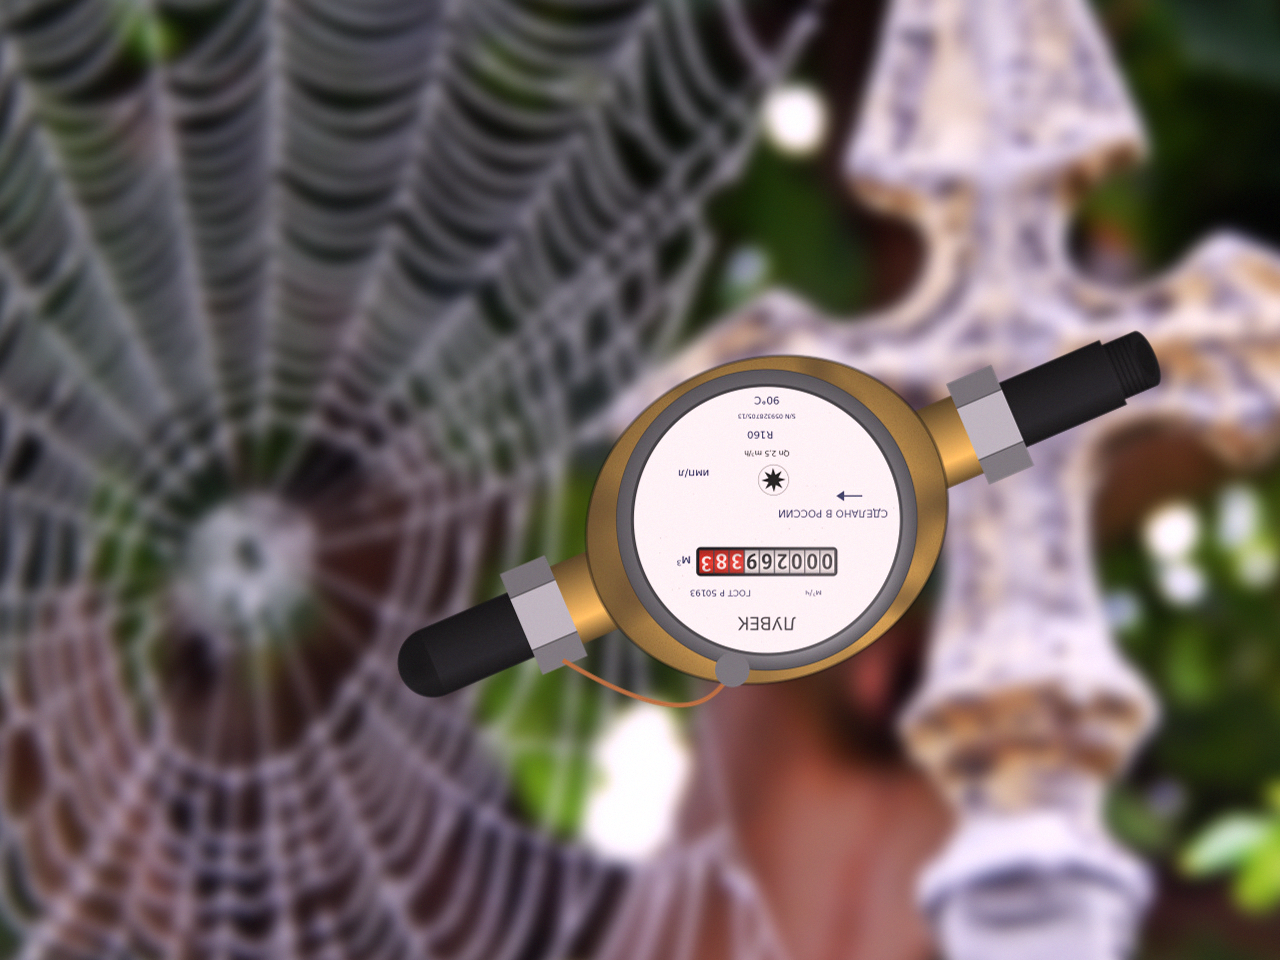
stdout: {"value": 269.383, "unit": "m³"}
